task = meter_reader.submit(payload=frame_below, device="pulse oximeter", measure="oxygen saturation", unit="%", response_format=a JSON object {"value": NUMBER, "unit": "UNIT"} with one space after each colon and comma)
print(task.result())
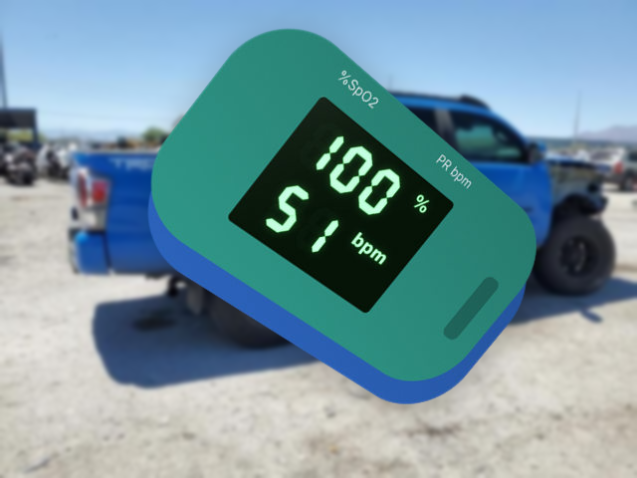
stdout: {"value": 100, "unit": "%"}
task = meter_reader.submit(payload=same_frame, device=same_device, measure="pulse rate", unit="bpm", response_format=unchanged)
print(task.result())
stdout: {"value": 51, "unit": "bpm"}
